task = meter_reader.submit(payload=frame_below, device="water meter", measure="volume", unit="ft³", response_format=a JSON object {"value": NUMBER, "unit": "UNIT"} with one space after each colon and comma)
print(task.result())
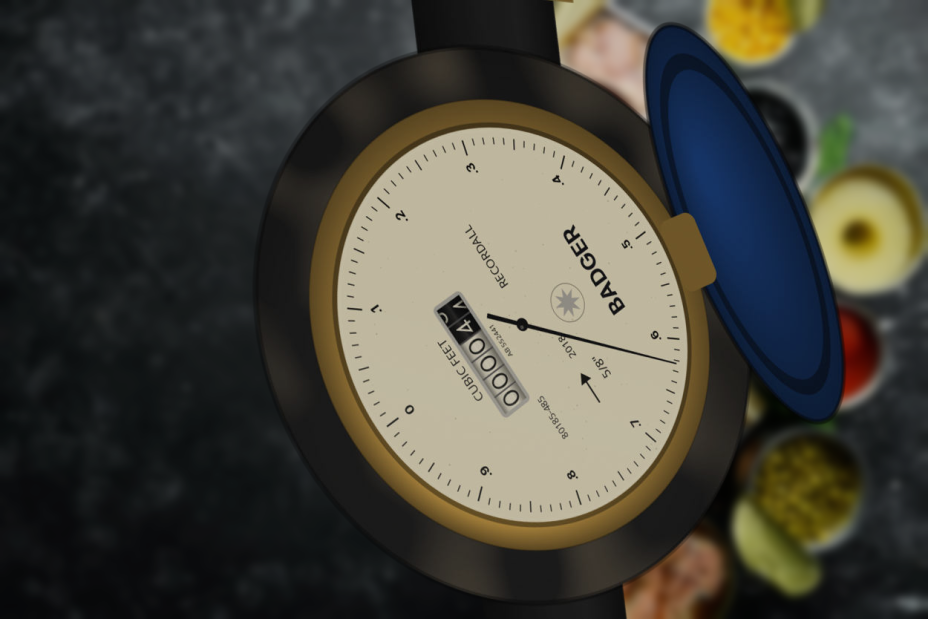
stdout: {"value": 43.62, "unit": "ft³"}
